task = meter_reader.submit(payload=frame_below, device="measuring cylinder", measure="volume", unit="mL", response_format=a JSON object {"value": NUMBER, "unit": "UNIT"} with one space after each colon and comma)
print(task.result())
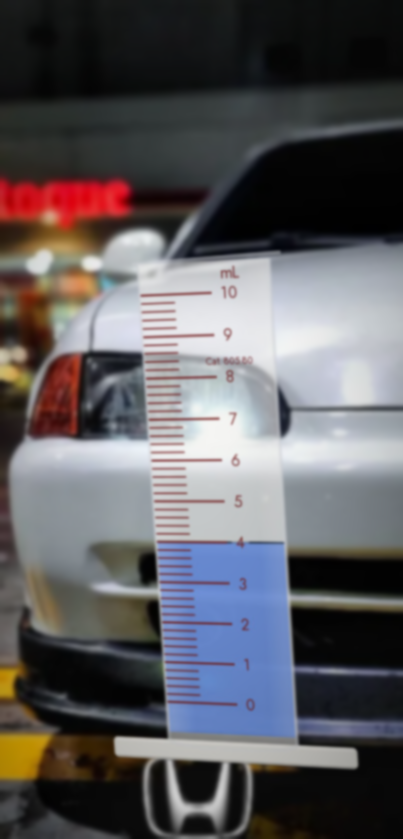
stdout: {"value": 4, "unit": "mL"}
